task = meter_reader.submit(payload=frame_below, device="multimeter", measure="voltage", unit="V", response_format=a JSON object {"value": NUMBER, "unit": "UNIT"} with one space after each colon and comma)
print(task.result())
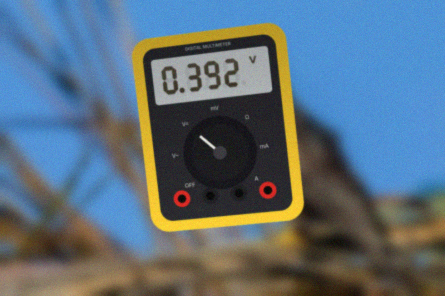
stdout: {"value": 0.392, "unit": "V"}
